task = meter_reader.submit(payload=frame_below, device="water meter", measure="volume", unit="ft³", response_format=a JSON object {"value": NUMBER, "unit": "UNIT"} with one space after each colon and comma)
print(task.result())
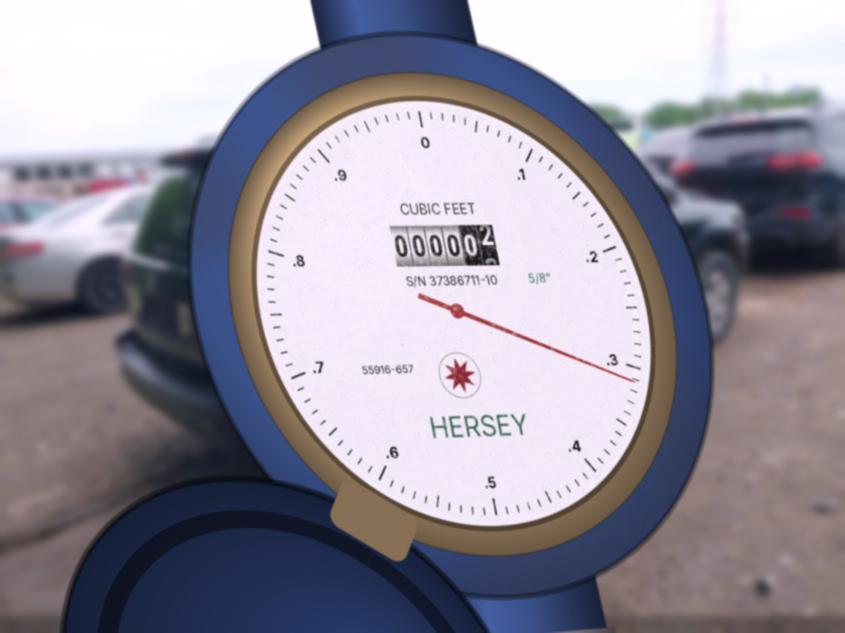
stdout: {"value": 2.31, "unit": "ft³"}
